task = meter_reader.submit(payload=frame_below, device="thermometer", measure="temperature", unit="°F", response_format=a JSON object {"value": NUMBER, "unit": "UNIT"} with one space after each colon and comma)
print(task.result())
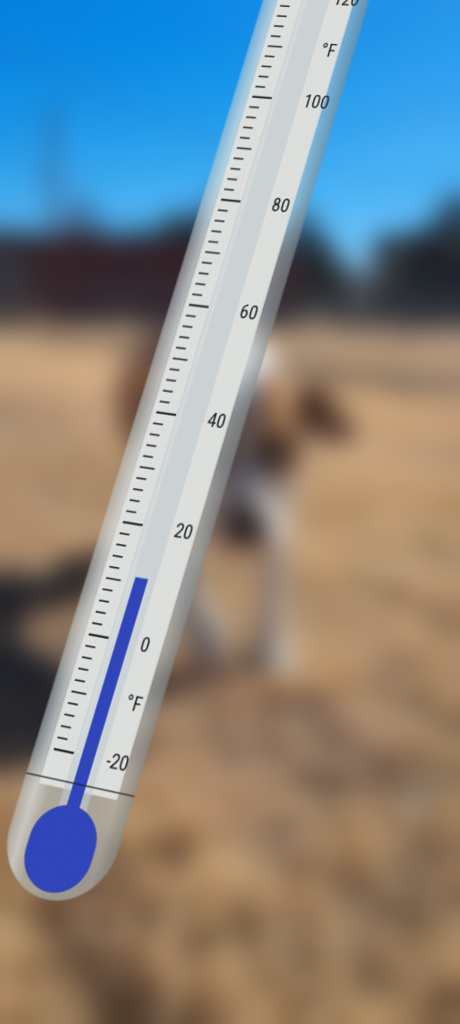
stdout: {"value": 11, "unit": "°F"}
